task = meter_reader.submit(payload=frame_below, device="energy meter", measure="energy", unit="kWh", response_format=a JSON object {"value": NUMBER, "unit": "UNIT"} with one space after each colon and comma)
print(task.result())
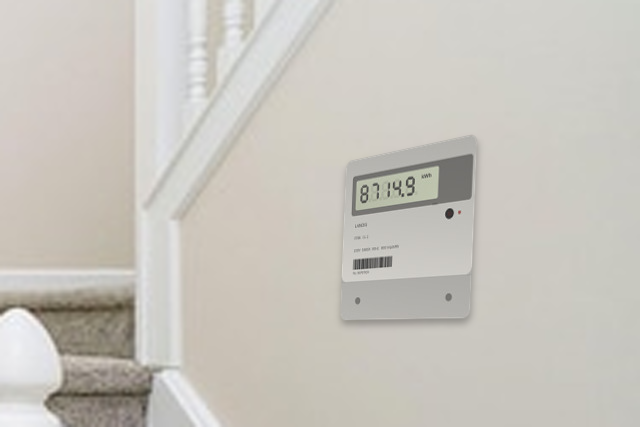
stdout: {"value": 8714.9, "unit": "kWh"}
